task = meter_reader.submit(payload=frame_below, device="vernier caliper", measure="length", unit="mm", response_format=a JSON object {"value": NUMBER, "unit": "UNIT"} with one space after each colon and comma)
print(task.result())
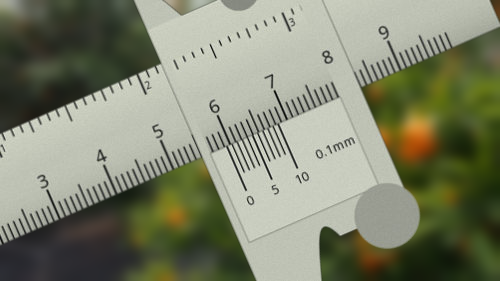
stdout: {"value": 59.4, "unit": "mm"}
